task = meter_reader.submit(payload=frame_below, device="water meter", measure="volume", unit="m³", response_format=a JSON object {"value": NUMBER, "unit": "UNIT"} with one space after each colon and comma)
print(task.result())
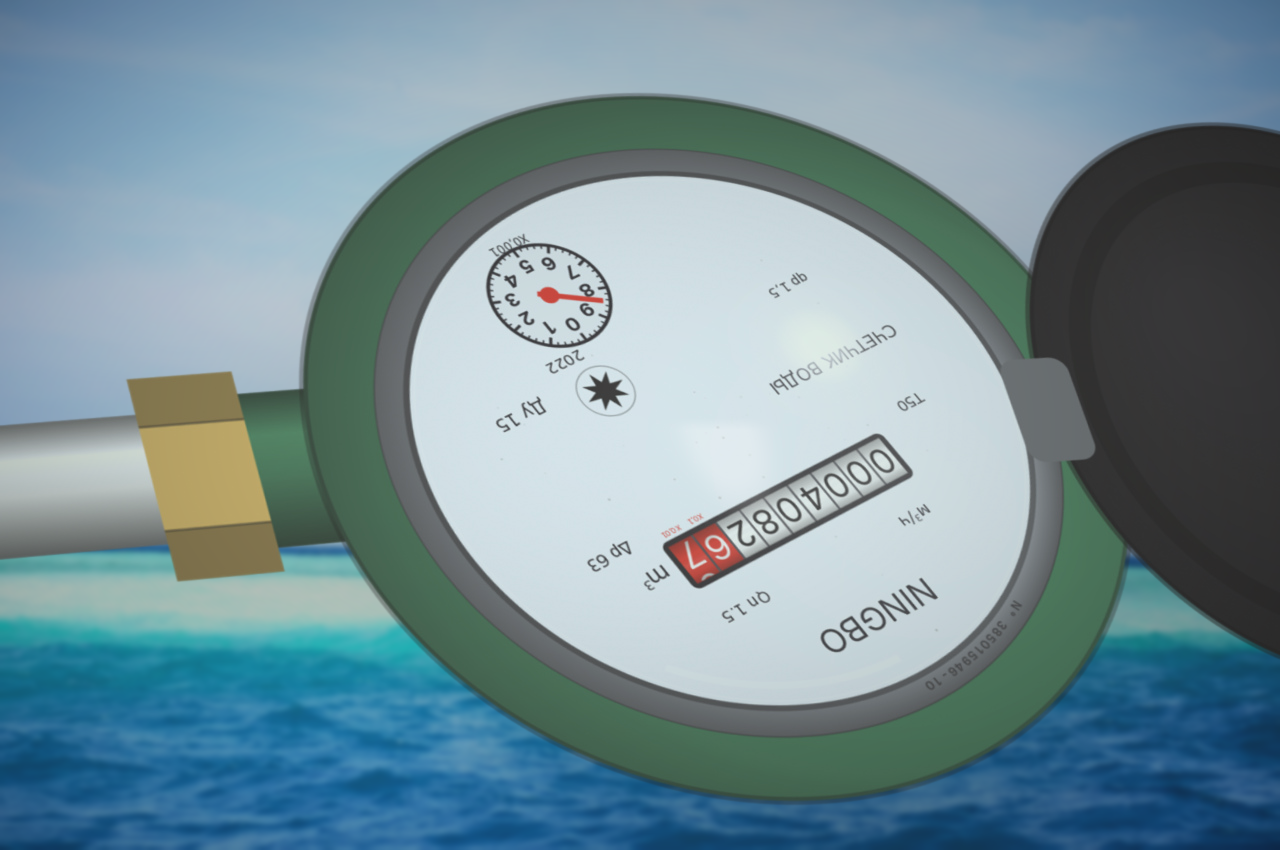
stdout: {"value": 4082.668, "unit": "m³"}
